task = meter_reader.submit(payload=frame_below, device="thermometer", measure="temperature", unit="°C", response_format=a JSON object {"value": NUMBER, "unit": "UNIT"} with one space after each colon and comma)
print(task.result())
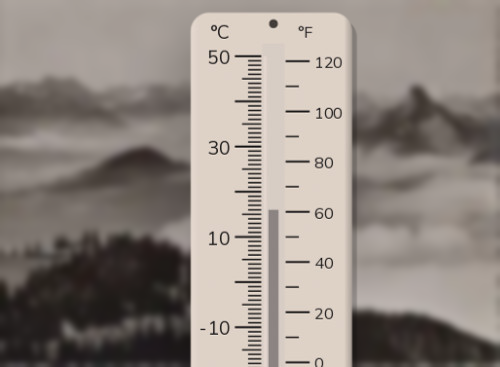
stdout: {"value": 16, "unit": "°C"}
